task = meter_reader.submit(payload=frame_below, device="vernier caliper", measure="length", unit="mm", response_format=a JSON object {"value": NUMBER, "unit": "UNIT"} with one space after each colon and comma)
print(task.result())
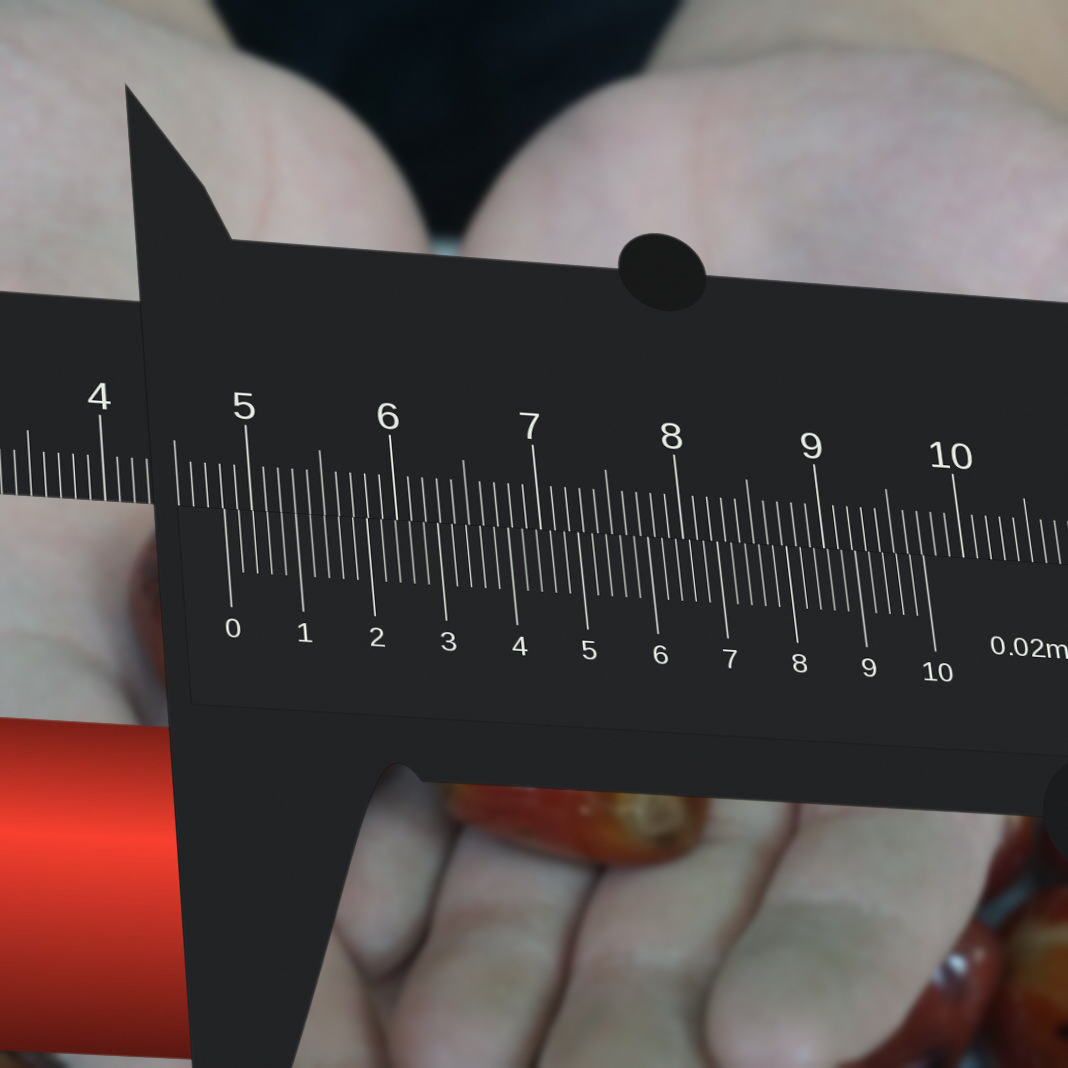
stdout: {"value": 48.1, "unit": "mm"}
